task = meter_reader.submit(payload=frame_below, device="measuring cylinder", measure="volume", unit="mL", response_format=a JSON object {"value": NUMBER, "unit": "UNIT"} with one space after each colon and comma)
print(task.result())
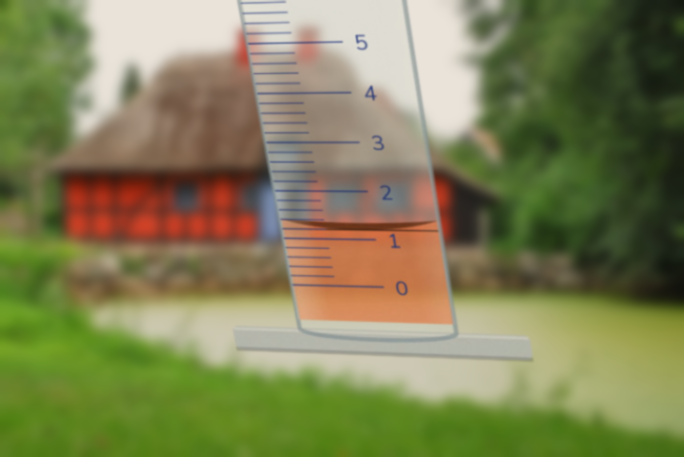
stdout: {"value": 1.2, "unit": "mL"}
